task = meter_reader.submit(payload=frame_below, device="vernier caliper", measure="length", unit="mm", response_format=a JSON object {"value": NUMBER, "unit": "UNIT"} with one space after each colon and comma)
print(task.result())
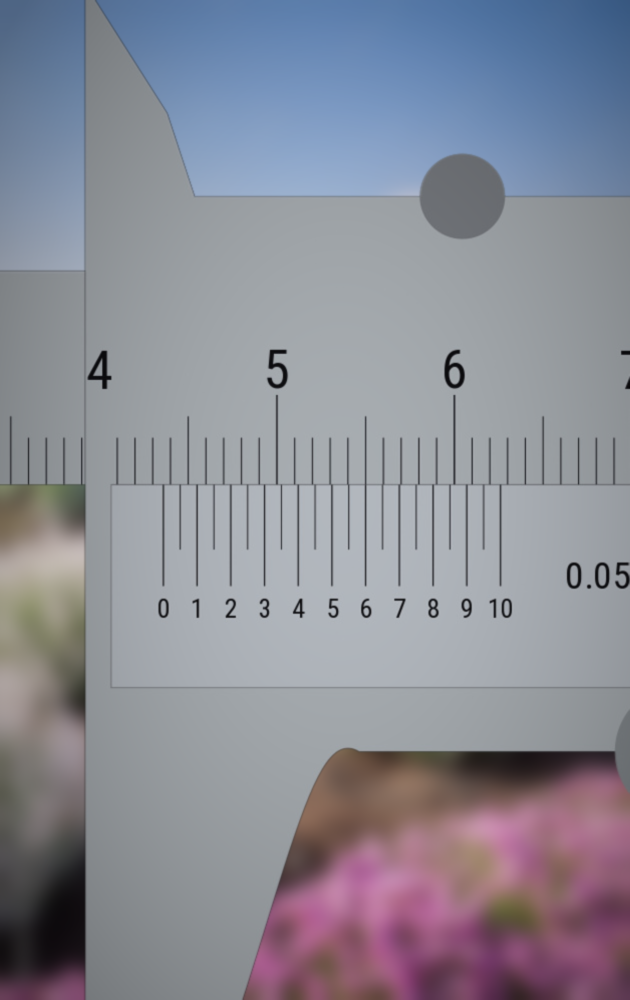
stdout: {"value": 43.6, "unit": "mm"}
